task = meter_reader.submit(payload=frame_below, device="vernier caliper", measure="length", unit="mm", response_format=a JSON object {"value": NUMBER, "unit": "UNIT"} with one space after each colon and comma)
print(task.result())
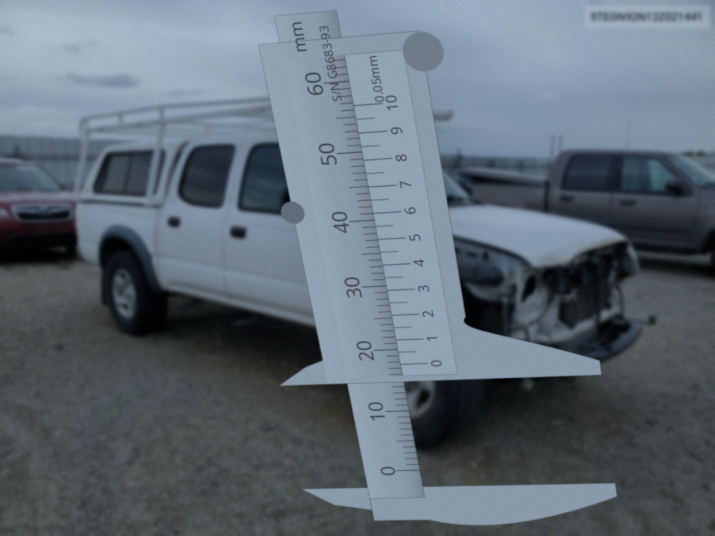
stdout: {"value": 17.6, "unit": "mm"}
